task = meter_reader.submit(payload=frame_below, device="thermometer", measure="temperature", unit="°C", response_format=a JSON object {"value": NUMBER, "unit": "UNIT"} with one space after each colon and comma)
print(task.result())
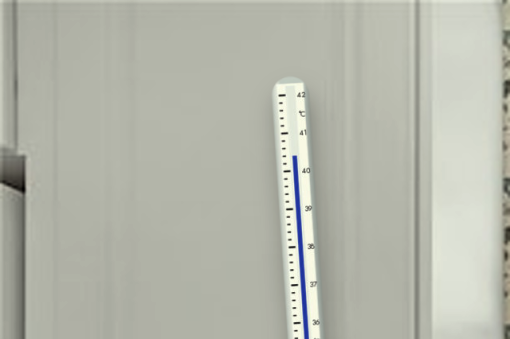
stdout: {"value": 40.4, "unit": "°C"}
